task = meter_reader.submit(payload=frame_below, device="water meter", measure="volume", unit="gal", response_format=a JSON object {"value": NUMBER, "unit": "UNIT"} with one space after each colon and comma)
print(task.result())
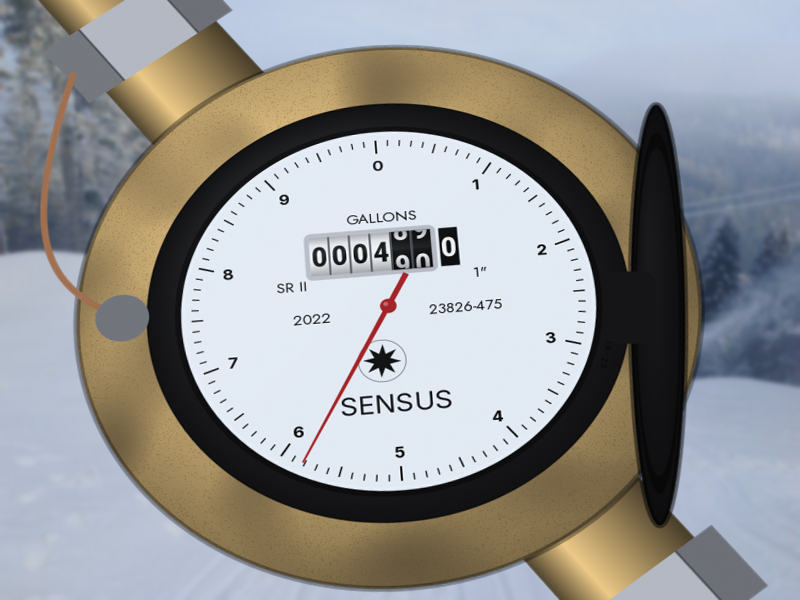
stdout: {"value": 4895.8, "unit": "gal"}
